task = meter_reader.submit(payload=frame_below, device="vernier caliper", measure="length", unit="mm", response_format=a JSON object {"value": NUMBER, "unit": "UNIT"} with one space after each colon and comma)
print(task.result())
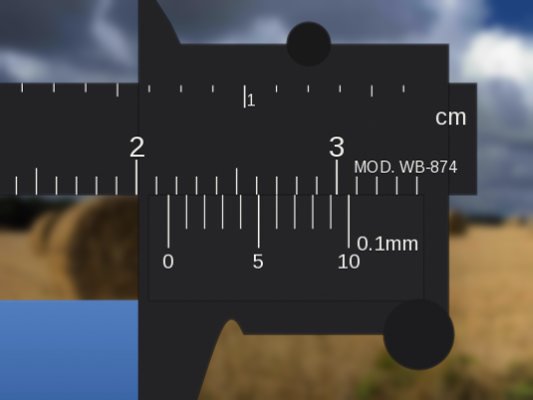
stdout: {"value": 21.6, "unit": "mm"}
